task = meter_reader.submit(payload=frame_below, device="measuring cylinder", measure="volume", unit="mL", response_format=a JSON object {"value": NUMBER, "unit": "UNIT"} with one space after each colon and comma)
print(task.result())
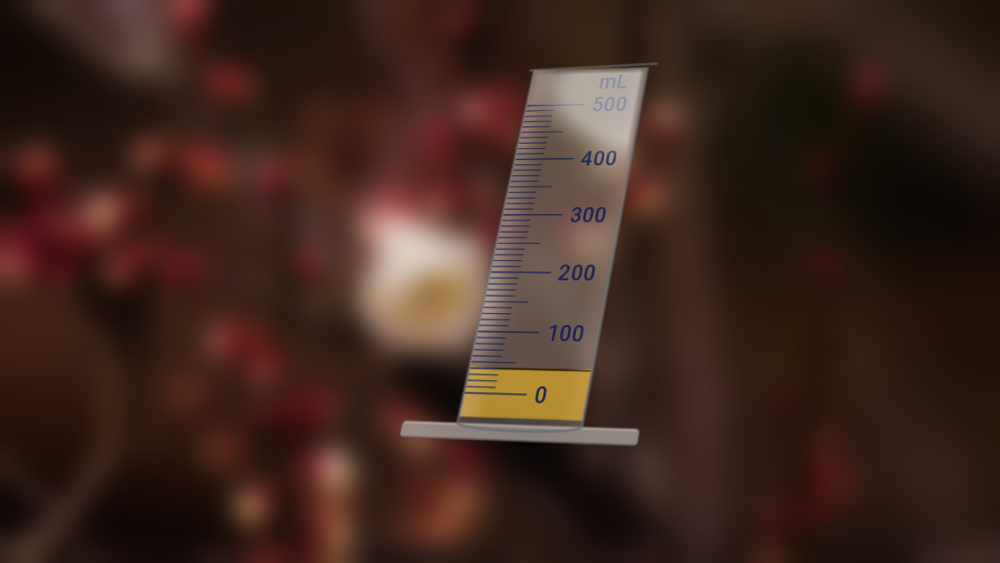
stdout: {"value": 40, "unit": "mL"}
